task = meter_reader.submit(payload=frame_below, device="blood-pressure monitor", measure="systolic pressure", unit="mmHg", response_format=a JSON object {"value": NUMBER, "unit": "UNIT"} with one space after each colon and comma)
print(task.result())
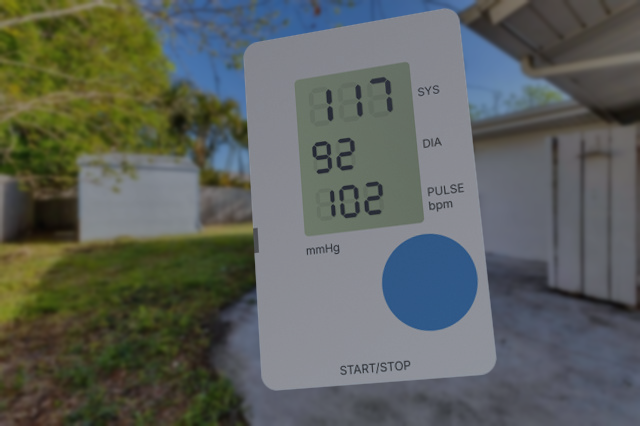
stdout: {"value": 117, "unit": "mmHg"}
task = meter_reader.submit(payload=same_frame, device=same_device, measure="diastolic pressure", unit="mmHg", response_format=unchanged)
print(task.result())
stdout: {"value": 92, "unit": "mmHg"}
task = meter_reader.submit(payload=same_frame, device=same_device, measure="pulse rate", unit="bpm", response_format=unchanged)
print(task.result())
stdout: {"value": 102, "unit": "bpm"}
